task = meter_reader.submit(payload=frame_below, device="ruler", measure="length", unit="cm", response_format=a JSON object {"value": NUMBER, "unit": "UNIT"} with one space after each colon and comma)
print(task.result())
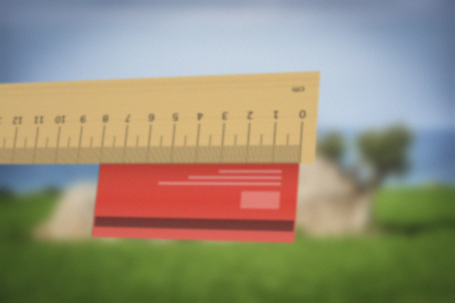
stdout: {"value": 8, "unit": "cm"}
